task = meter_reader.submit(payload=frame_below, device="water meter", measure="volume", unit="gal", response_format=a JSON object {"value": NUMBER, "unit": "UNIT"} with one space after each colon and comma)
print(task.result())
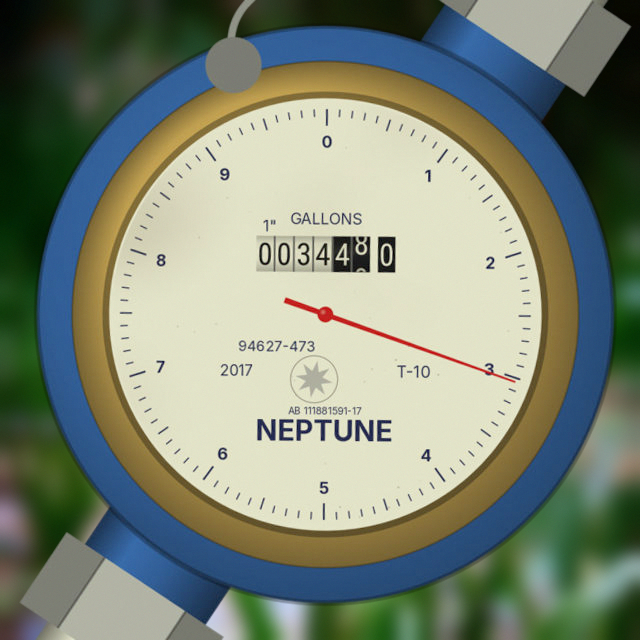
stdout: {"value": 34483.0, "unit": "gal"}
